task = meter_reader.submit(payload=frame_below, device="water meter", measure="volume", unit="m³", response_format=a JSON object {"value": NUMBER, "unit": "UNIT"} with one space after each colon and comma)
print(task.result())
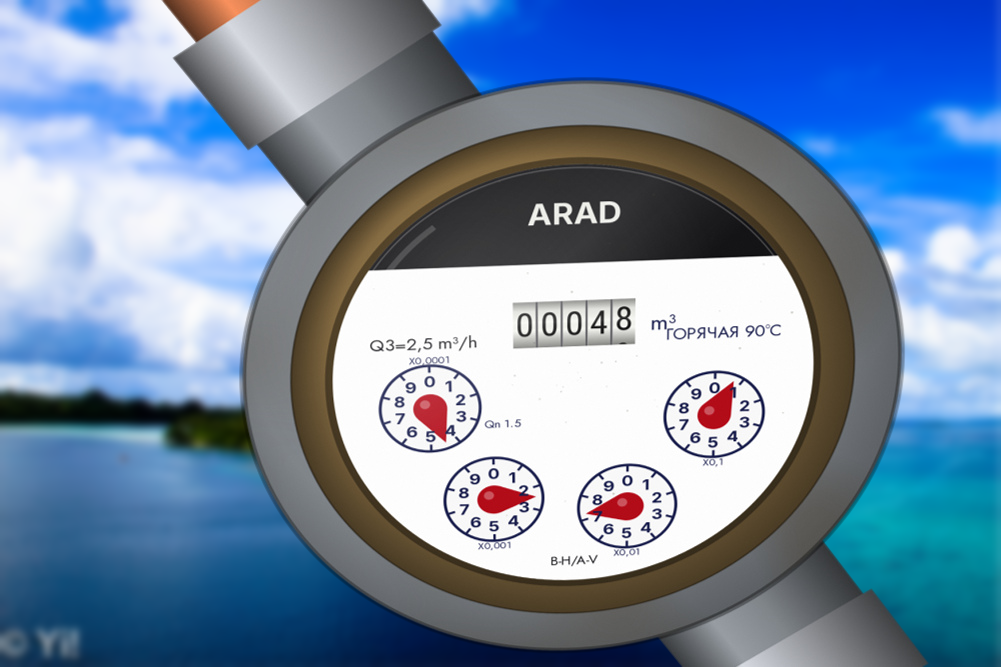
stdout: {"value": 48.0724, "unit": "m³"}
